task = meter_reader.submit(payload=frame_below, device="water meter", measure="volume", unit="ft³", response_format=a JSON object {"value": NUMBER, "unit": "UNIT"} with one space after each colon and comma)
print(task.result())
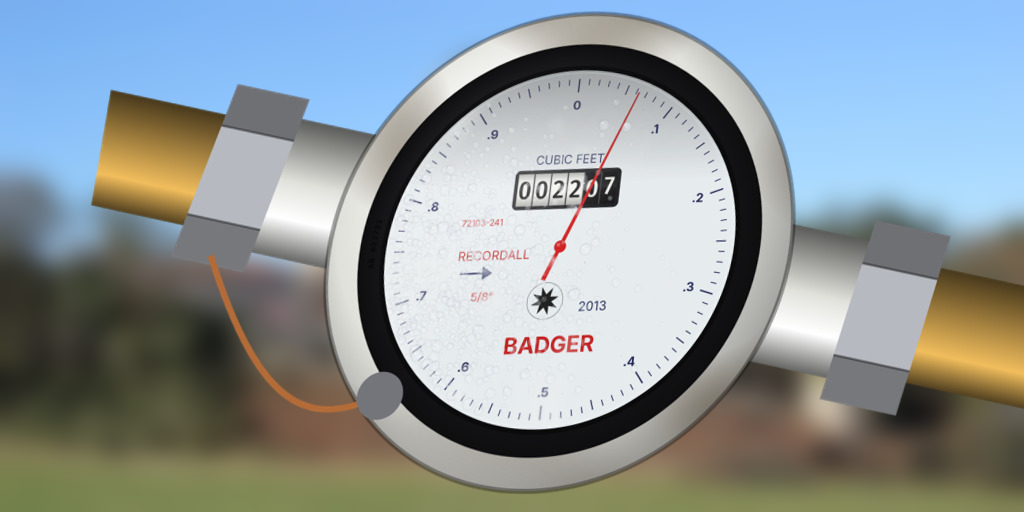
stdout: {"value": 2207.06, "unit": "ft³"}
